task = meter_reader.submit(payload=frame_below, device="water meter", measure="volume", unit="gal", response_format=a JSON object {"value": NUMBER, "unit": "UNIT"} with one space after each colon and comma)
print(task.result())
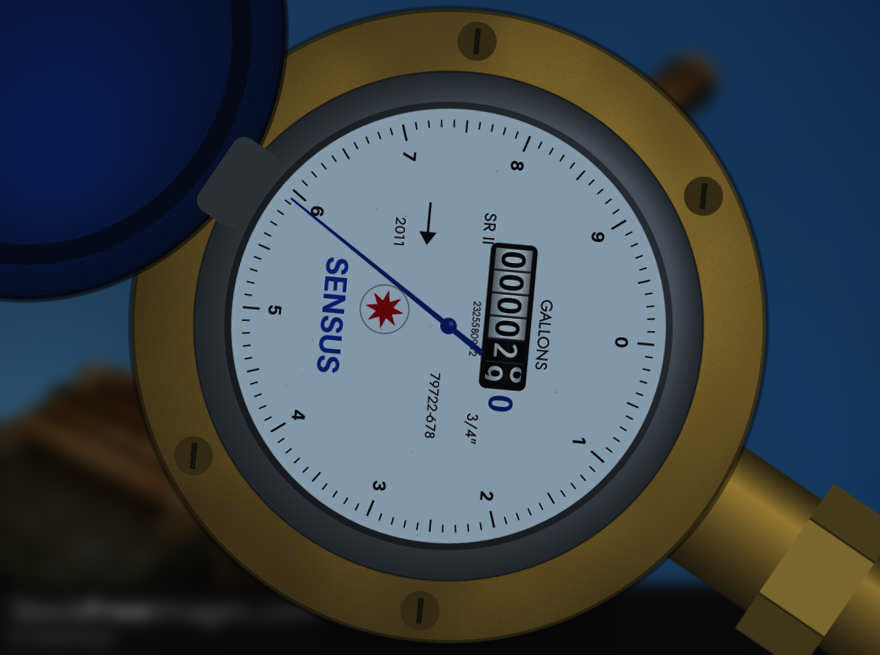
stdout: {"value": 285.9, "unit": "gal"}
